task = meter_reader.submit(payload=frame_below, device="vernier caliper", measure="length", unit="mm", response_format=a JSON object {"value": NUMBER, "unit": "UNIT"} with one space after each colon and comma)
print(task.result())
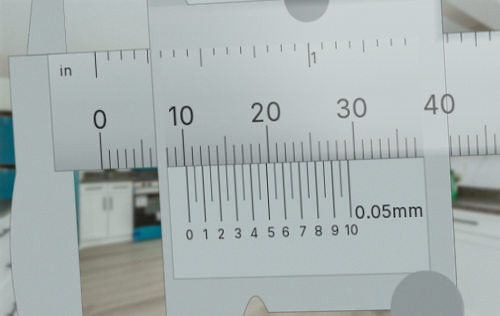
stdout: {"value": 10.2, "unit": "mm"}
